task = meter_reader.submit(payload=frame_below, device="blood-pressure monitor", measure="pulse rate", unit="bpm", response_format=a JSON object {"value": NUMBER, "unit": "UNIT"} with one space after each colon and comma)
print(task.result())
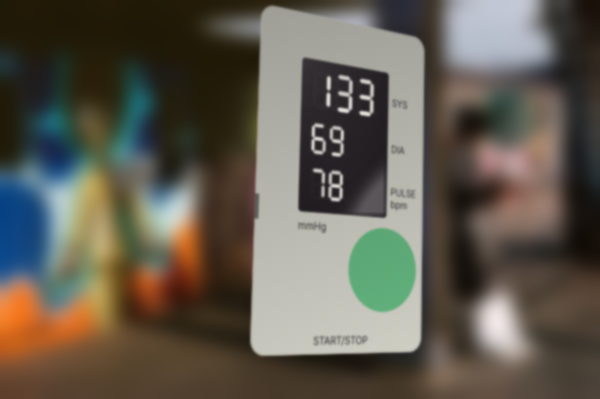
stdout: {"value": 78, "unit": "bpm"}
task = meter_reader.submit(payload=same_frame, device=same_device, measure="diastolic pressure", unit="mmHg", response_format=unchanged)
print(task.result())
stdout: {"value": 69, "unit": "mmHg"}
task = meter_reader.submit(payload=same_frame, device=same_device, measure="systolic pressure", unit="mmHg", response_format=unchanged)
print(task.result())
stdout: {"value": 133, "unit": "mmHg"}
